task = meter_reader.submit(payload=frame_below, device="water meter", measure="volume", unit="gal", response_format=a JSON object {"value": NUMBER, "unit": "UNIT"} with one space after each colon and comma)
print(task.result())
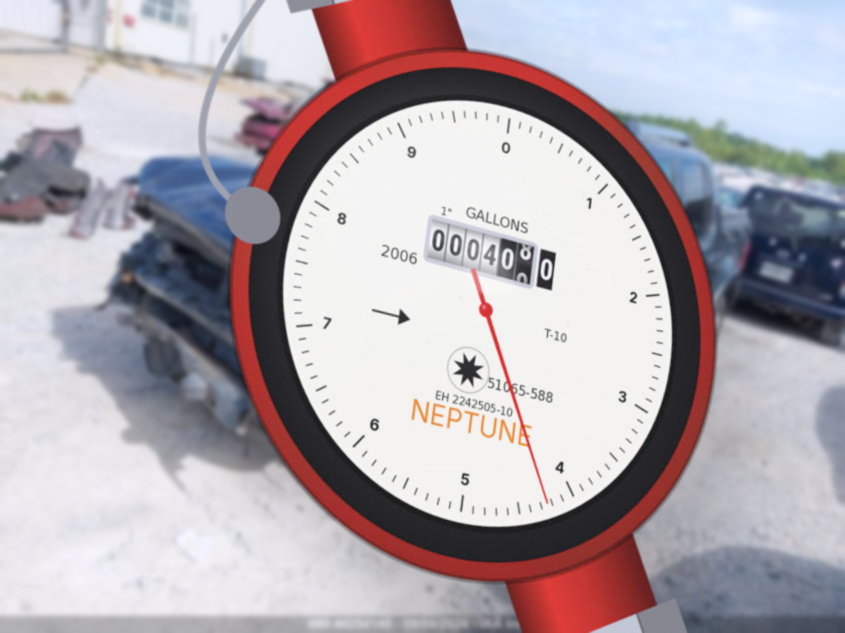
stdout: {"value": 4084.2, "unit": "gal"}
